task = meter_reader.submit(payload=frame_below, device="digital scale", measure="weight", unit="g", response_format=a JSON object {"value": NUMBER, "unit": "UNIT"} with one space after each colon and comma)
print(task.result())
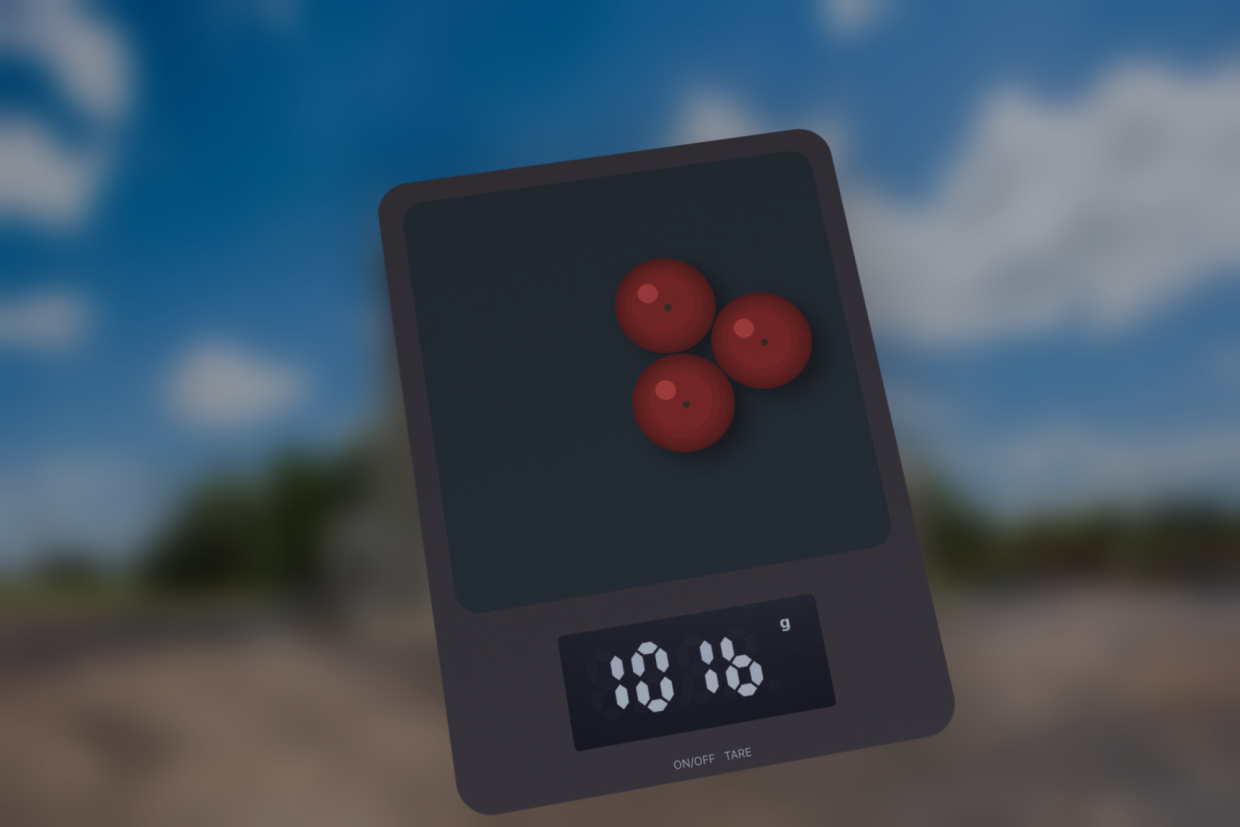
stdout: {"value": 1016, "unit": "g"}
